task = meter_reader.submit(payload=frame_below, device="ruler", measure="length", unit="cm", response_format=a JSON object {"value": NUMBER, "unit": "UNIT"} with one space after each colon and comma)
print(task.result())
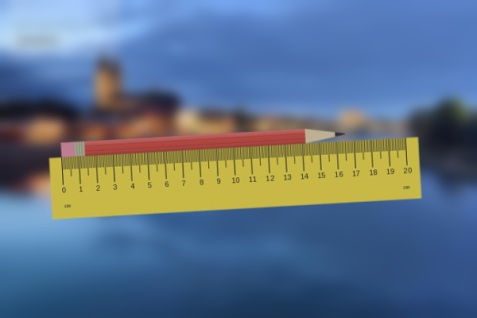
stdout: {"value": 16.5, "unit": "cm"}
